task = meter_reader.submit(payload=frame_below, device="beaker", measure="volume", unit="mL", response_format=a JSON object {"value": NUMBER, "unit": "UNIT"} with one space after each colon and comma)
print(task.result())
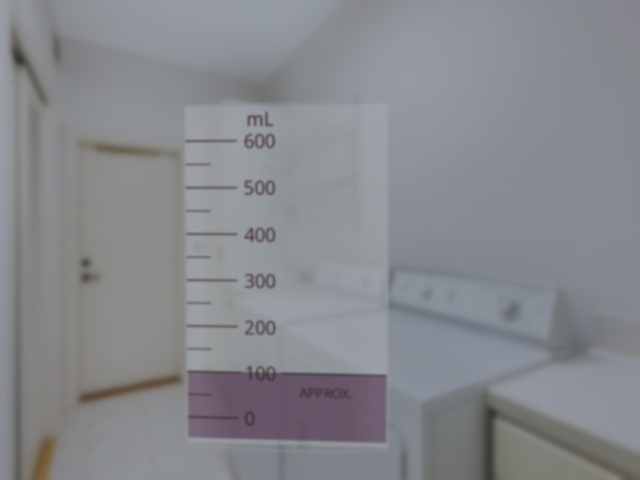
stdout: {"value": 100, "unit": "mL"}
